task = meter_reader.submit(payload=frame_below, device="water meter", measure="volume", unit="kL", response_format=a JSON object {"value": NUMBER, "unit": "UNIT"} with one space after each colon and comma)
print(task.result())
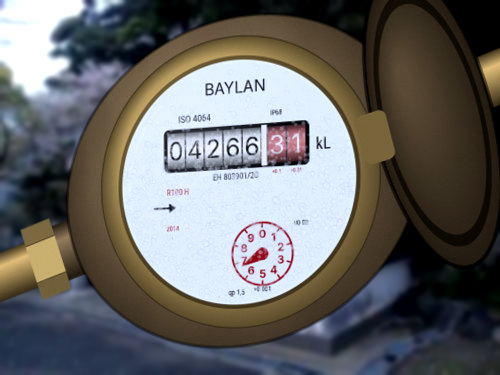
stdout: {"value": 4266.316, "unit": "kL"}
